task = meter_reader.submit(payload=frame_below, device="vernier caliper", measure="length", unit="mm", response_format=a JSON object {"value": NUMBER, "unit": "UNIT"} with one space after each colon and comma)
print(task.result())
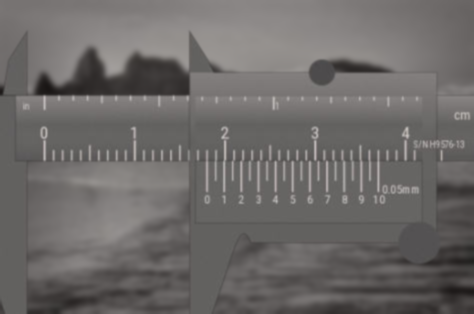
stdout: {"value": 18.0, "unit": "mm"}
